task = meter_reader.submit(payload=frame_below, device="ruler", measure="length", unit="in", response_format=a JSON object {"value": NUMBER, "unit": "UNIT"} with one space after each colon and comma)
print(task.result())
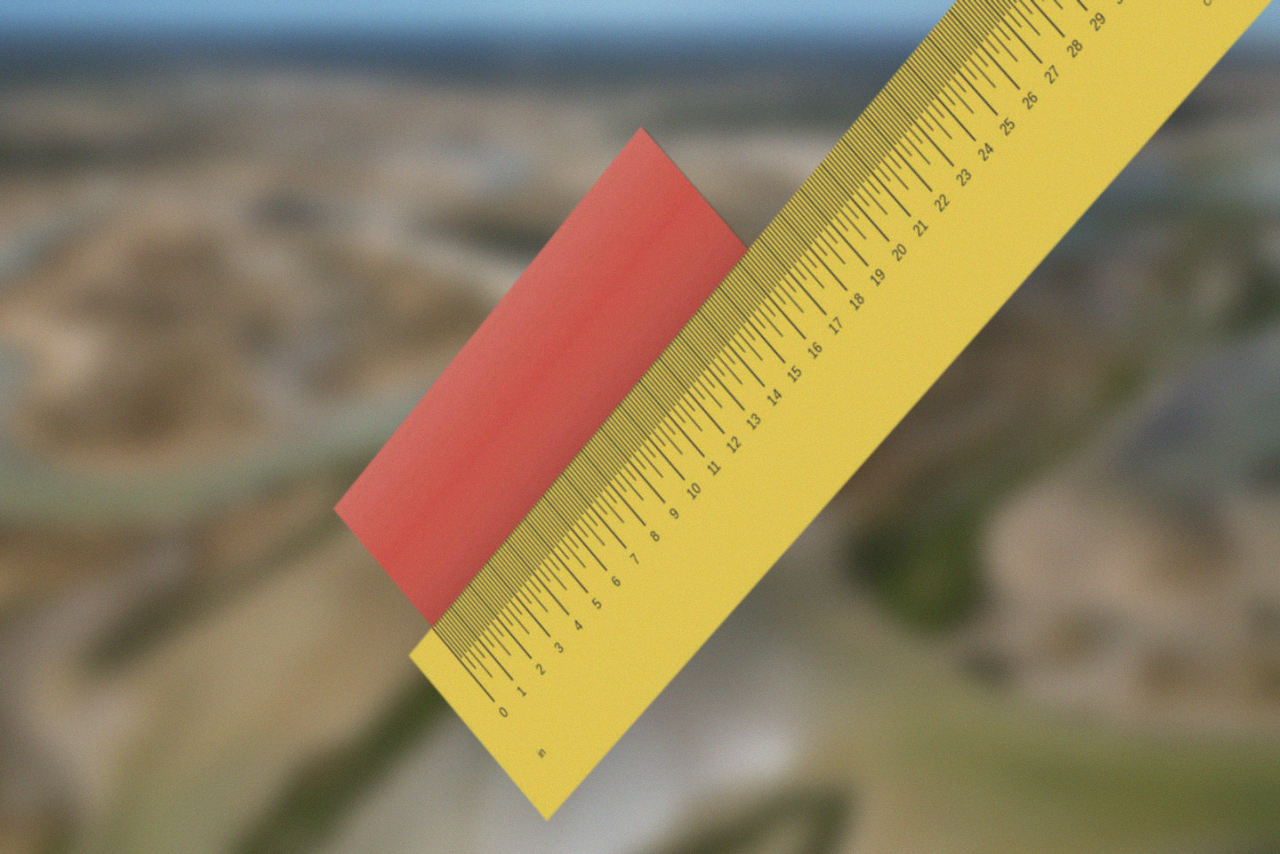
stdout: {"value": 16.5, "unit": "in"}
